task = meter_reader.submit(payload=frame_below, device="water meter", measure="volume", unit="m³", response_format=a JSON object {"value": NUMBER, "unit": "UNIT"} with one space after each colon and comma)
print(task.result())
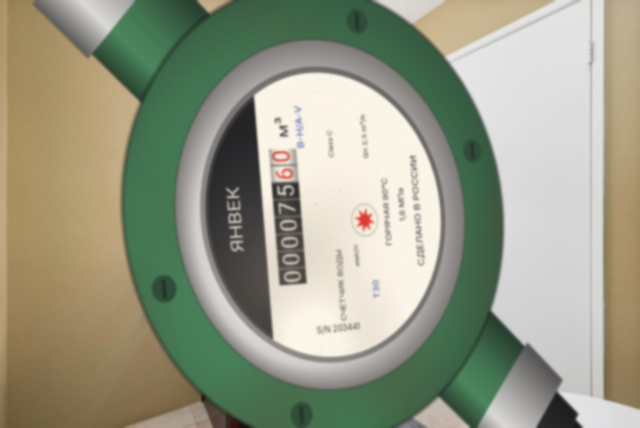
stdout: {"value": 75.60, "unit": "m³"}
